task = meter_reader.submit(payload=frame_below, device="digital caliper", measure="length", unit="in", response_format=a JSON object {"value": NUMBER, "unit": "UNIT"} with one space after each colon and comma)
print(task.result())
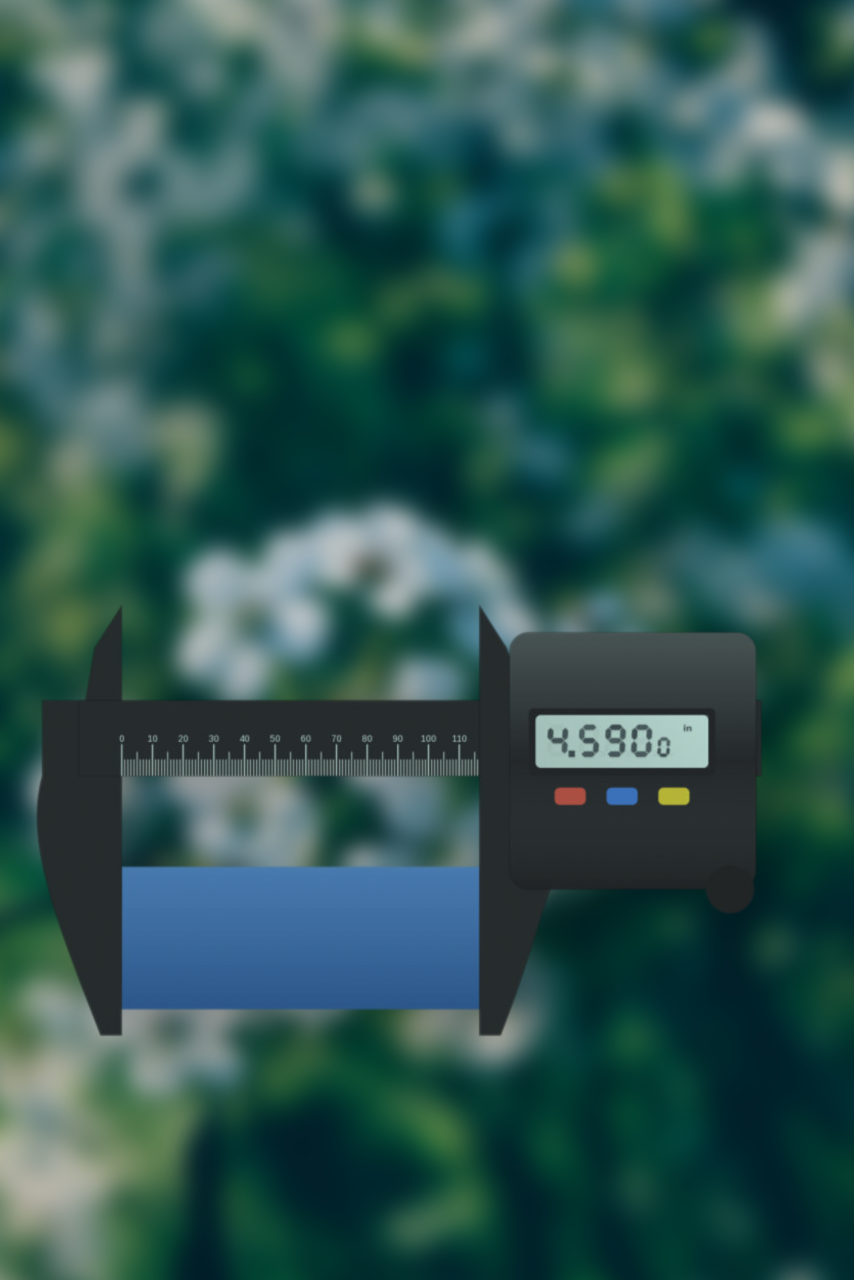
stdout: {"value": 4.5900, "unit": "in"}
